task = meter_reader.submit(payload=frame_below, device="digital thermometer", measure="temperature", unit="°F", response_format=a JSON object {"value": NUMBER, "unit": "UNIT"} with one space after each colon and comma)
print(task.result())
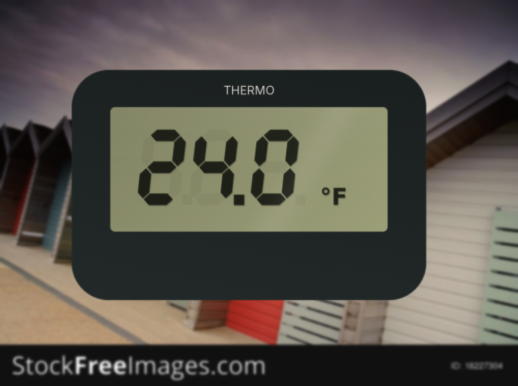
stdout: {"value": 24.0, "unit": "°F"}
